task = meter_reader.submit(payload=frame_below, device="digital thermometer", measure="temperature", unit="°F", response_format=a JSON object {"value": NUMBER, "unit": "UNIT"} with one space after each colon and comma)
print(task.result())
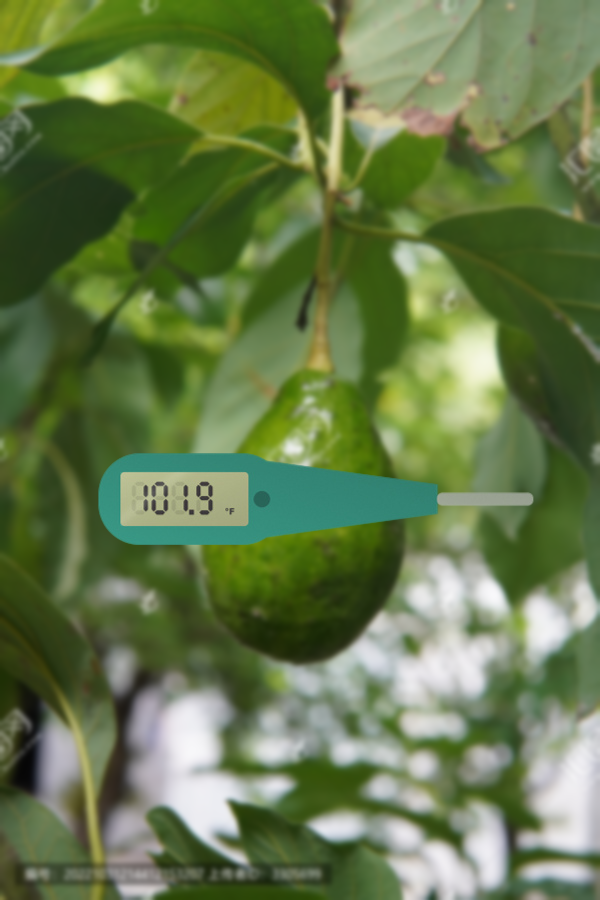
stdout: {"value": 101.9, "unit": "°F"}
